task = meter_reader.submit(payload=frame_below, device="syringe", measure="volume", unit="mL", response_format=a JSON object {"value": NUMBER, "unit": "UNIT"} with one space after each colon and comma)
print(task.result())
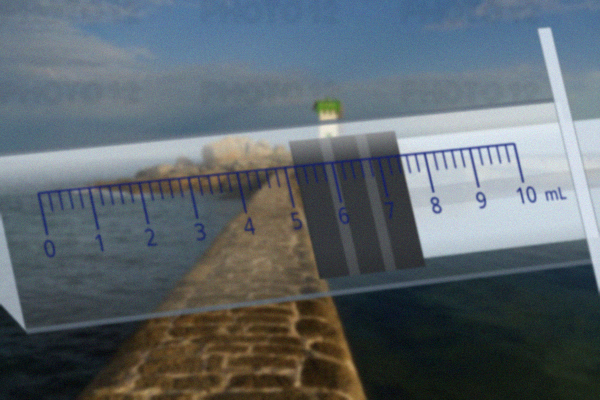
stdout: {"value": 5.2, "unit": "mL"}
